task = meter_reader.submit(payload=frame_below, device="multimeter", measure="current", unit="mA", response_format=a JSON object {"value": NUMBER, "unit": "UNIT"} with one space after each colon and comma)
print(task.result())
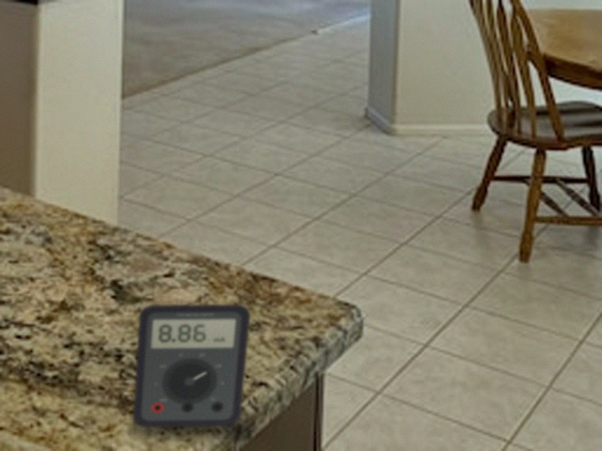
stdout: {"value": 8.86, "unit": "mA"}
